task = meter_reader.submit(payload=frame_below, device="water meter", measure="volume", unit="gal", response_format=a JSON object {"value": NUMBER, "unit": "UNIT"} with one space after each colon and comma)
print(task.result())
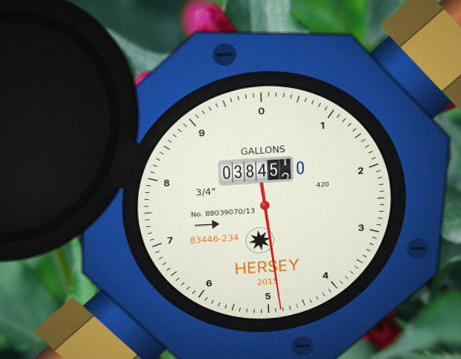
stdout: {"value": 384514.8, "unit": "gal"}
